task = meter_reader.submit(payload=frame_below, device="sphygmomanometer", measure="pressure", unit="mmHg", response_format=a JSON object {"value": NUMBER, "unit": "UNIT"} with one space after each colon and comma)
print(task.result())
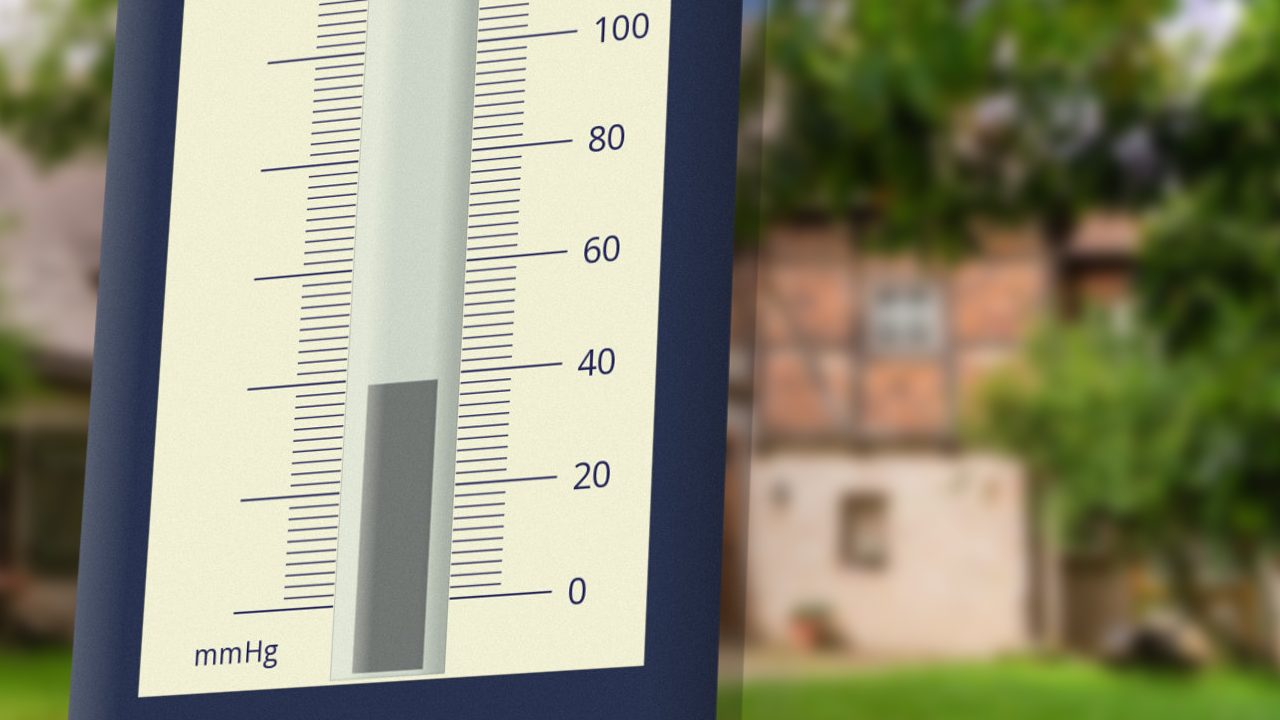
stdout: {"value": 39, "unit": "mmHg"}
